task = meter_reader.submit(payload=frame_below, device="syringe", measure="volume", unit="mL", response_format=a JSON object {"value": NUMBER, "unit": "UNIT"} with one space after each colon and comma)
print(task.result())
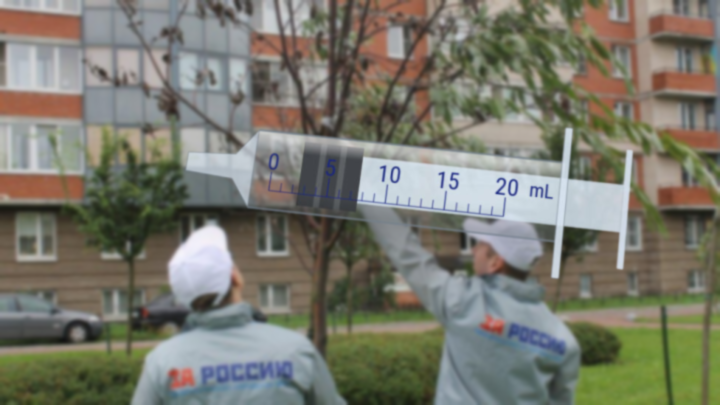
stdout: {"value": 2.5, "unit": "mL"}
